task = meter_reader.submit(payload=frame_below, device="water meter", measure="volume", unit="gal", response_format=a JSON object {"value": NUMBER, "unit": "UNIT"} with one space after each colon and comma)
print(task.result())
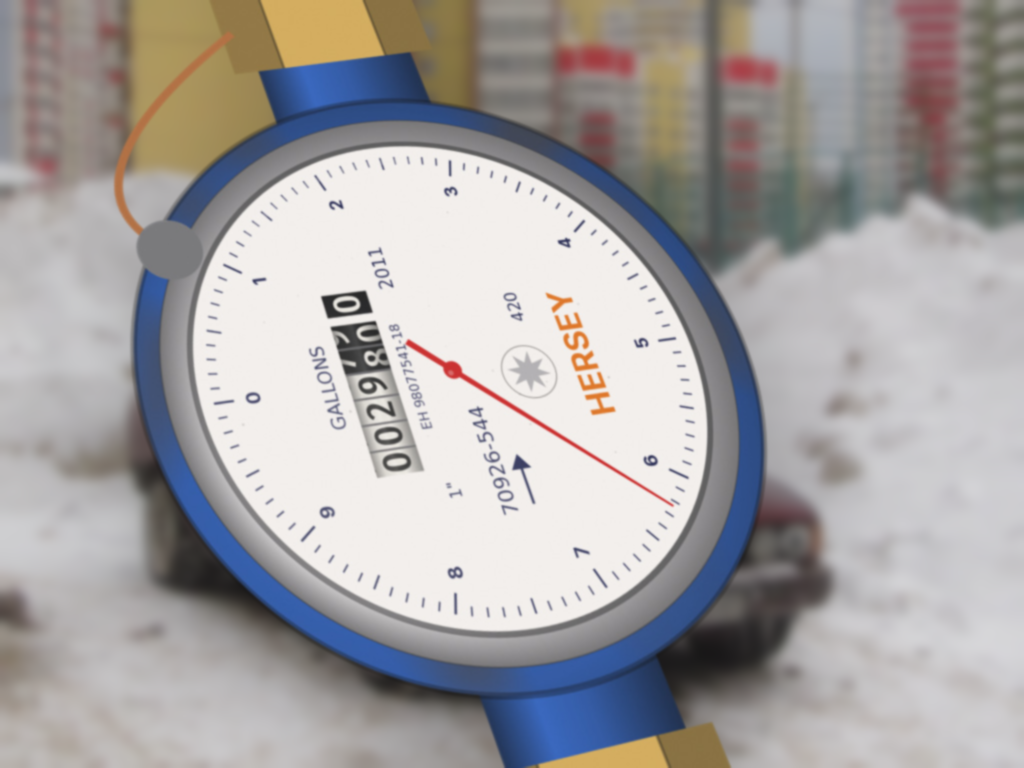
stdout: {"value": 29796.2, "unit": "gal"}
